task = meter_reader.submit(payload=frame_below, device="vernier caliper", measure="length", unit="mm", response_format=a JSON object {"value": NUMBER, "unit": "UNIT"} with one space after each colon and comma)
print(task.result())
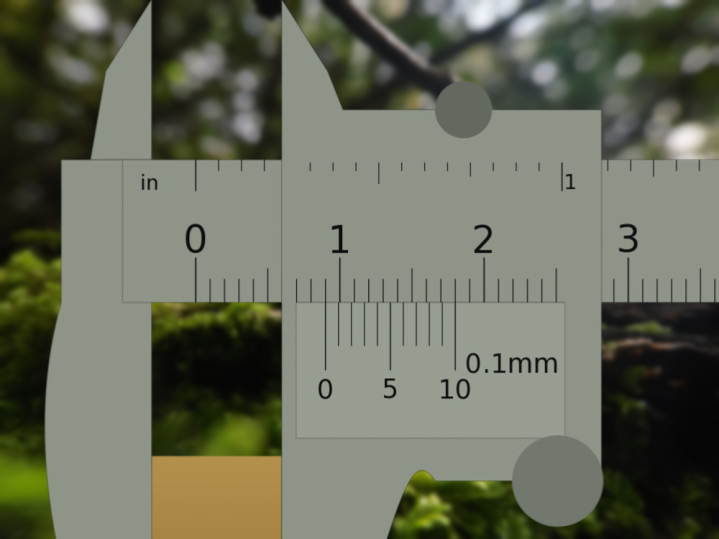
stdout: {"value": 9.0, "unit": "mm"}
